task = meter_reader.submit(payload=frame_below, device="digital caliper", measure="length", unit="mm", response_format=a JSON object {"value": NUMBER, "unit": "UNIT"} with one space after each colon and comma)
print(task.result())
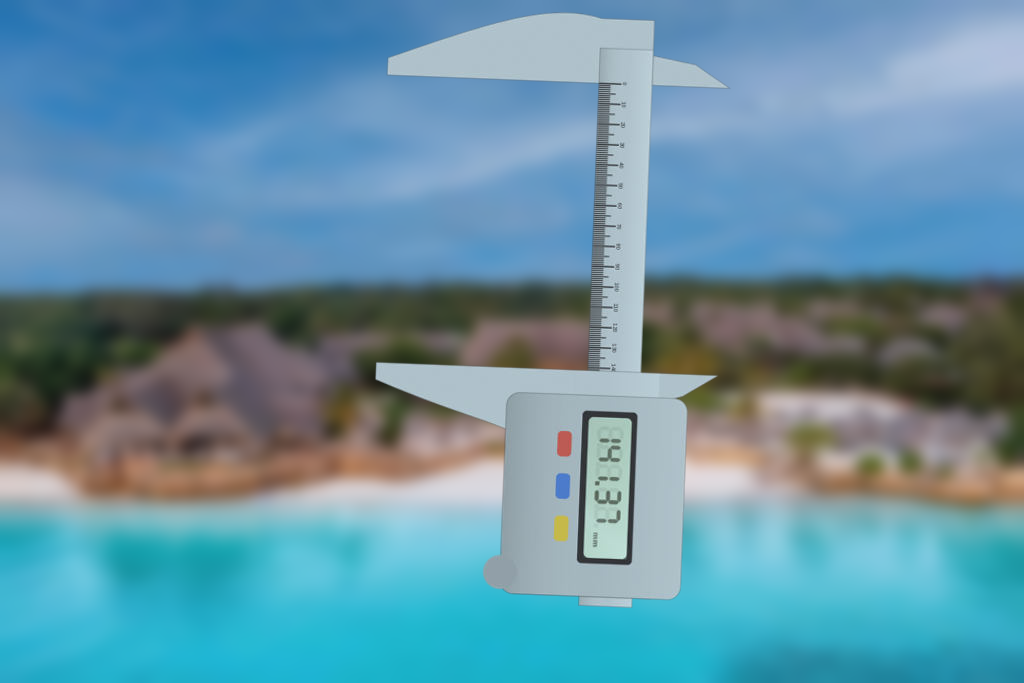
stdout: {"value": 141.37, "unit": "mm"}
